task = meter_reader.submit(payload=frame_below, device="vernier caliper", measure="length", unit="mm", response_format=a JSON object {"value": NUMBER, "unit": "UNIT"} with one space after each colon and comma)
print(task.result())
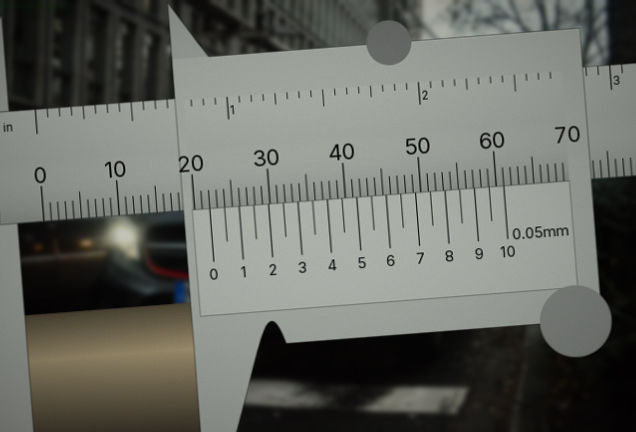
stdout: {"value": 22.0, "unit": "mm"}
